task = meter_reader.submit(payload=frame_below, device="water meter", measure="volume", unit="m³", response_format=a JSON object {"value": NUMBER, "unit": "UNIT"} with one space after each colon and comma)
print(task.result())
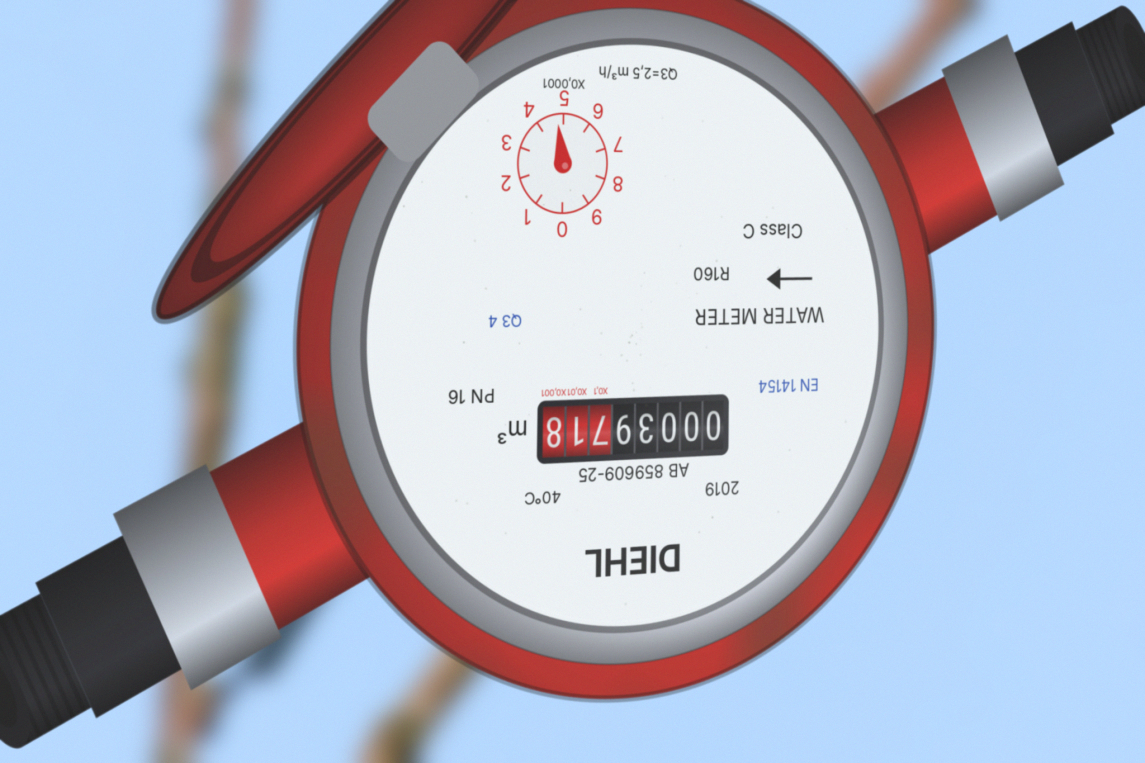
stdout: {"value": 39.7184, "unit": "m³"}
